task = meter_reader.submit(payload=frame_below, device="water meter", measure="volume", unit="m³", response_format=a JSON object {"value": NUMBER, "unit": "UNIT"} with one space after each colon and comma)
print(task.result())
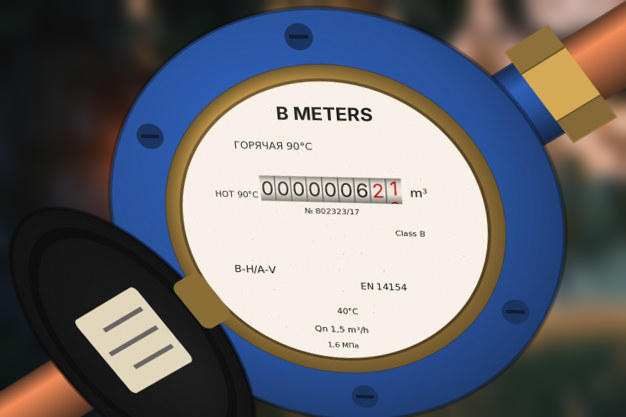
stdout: {"value": 6.21, "unit": "m³"}
